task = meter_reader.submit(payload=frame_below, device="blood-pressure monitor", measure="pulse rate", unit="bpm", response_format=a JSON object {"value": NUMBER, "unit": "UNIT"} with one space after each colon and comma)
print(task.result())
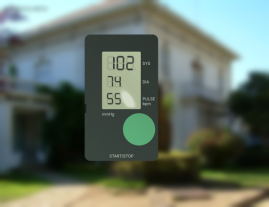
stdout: {"value": 55, "unit": "bpm"}
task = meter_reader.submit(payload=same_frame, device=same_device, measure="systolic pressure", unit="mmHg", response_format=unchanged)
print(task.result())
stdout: {"value": 102, "unit": "mmHg"}
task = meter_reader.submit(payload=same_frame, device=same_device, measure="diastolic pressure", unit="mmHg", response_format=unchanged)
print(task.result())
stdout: {"value": 74, "unit": "mmHg"}
